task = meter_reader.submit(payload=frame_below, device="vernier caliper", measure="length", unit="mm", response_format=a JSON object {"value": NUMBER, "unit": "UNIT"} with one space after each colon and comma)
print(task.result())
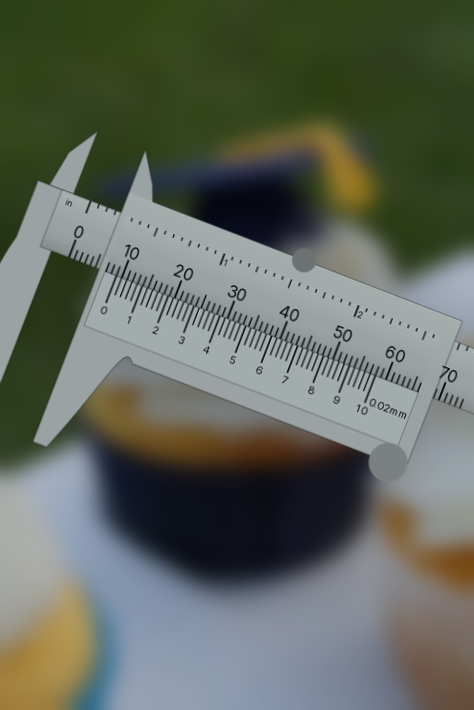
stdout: {"value": 9.0, "unit": "mm"}
